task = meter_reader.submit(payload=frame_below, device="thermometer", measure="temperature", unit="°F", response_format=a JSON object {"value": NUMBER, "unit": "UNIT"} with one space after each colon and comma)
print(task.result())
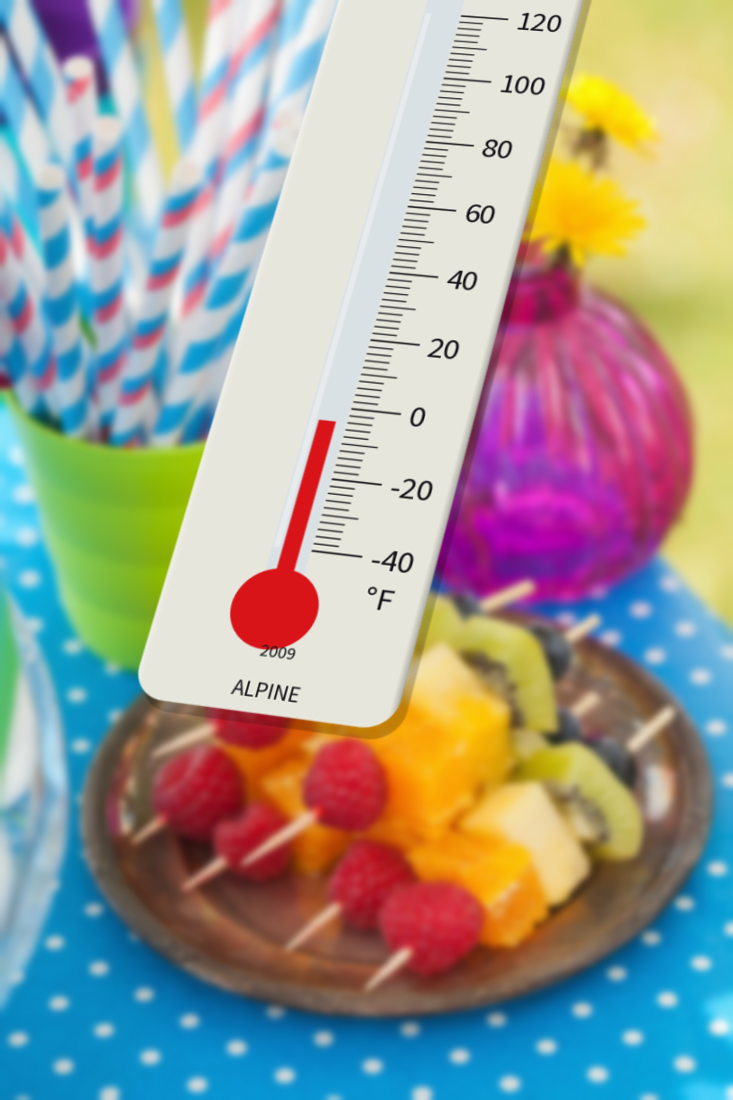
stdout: {"value": -4, "unit": "°F"}
